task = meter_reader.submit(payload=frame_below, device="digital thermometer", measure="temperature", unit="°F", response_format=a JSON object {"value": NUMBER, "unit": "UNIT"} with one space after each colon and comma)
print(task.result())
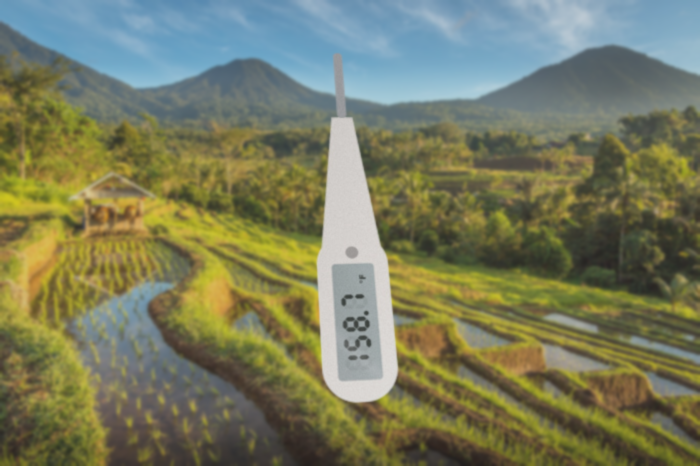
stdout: {"value": 158.7, "unit": "°F"}
